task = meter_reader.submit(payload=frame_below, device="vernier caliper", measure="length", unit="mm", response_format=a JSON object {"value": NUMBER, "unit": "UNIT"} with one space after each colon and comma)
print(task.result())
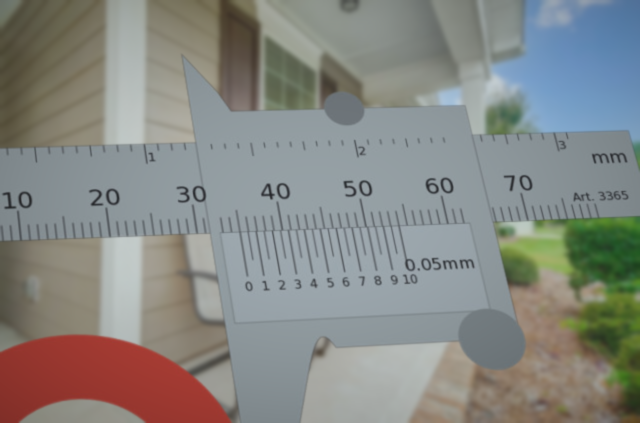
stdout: {"value": 35.0, "unit": "mm"}
